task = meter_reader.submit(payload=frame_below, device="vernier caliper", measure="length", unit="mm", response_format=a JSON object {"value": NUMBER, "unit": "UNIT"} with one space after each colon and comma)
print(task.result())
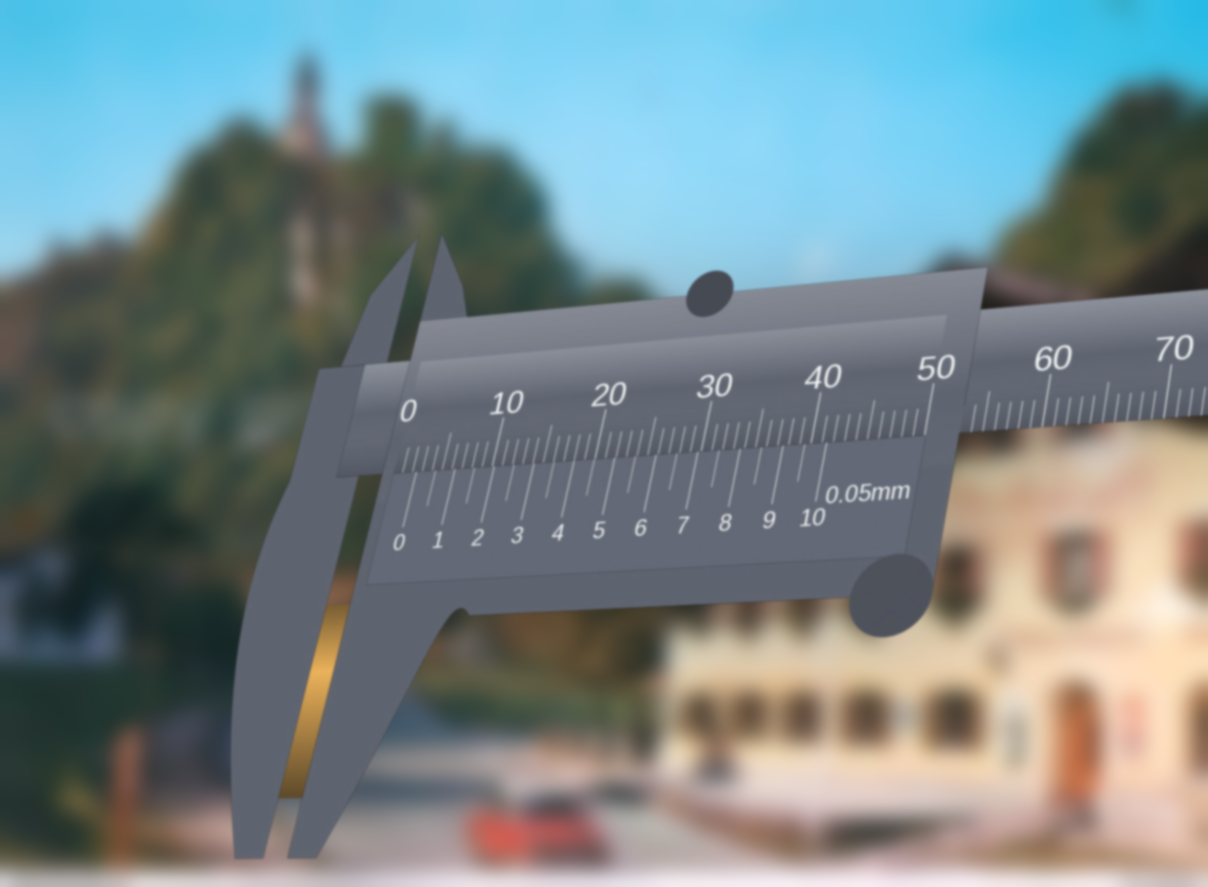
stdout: {"value": 2.4, "unit": "mm"}
